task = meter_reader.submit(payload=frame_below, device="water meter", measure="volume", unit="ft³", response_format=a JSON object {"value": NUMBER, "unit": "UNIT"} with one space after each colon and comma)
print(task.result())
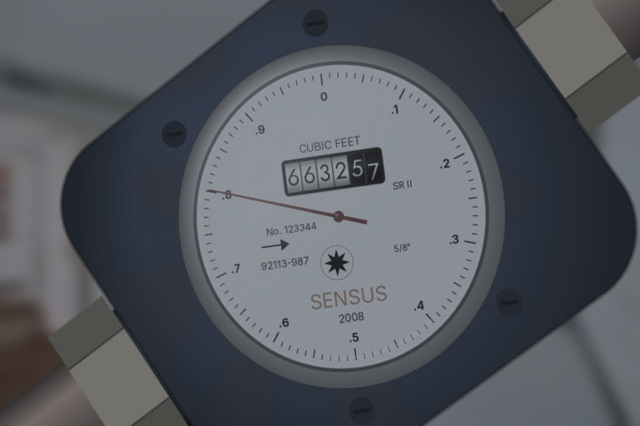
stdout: {"value": 663256.80, "unit": "ft³"}
